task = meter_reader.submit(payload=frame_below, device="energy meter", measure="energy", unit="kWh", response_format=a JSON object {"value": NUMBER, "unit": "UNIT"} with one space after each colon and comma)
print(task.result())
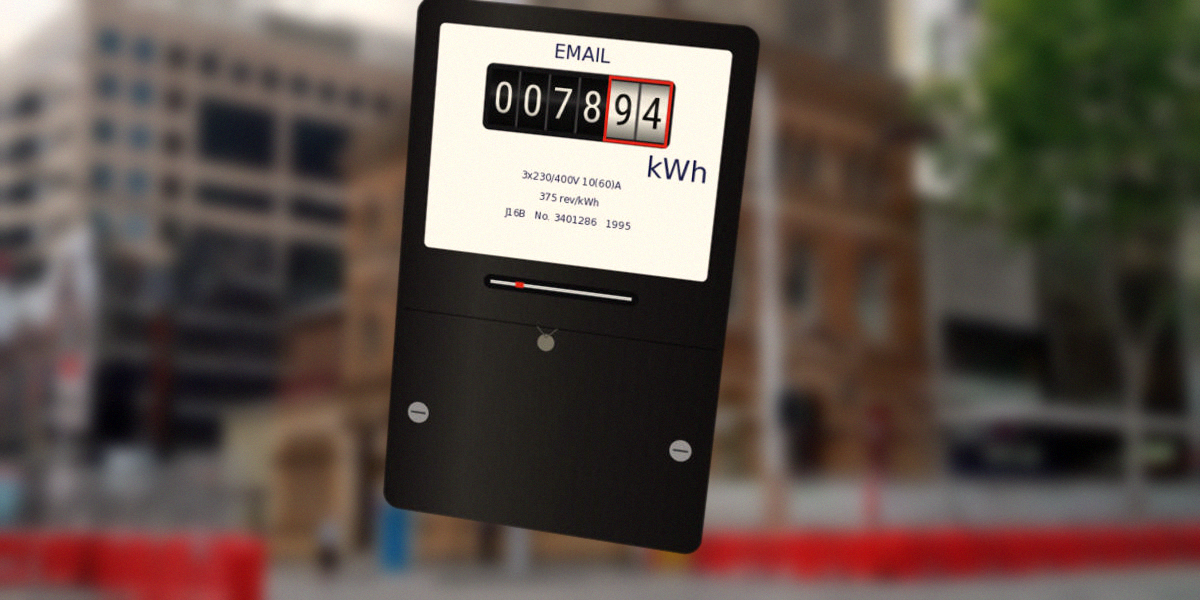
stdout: {"value": 78.94, "unit": "kWh"}
